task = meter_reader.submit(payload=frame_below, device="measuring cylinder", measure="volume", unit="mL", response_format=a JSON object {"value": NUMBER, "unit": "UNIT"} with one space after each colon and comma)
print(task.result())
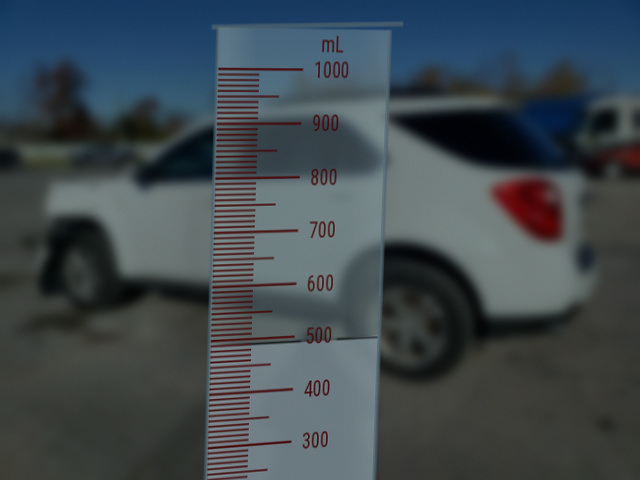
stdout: {"value": 490, "unit": "mL"}
